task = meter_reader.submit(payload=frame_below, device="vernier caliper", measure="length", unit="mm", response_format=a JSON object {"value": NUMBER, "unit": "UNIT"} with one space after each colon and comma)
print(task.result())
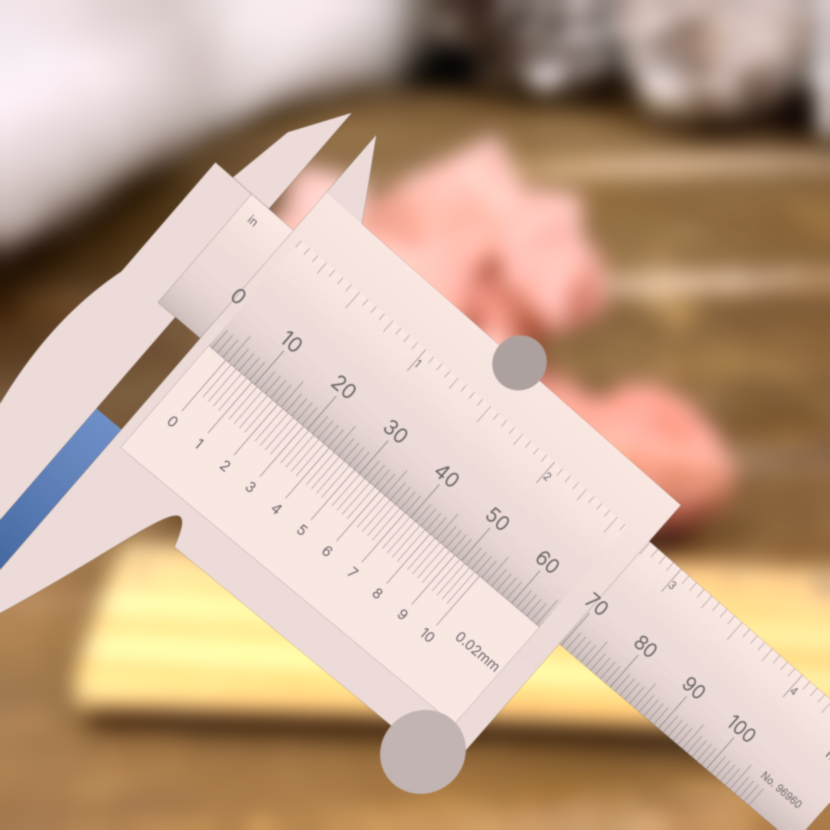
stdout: {"value": 4.6, "unit": "mm"}
